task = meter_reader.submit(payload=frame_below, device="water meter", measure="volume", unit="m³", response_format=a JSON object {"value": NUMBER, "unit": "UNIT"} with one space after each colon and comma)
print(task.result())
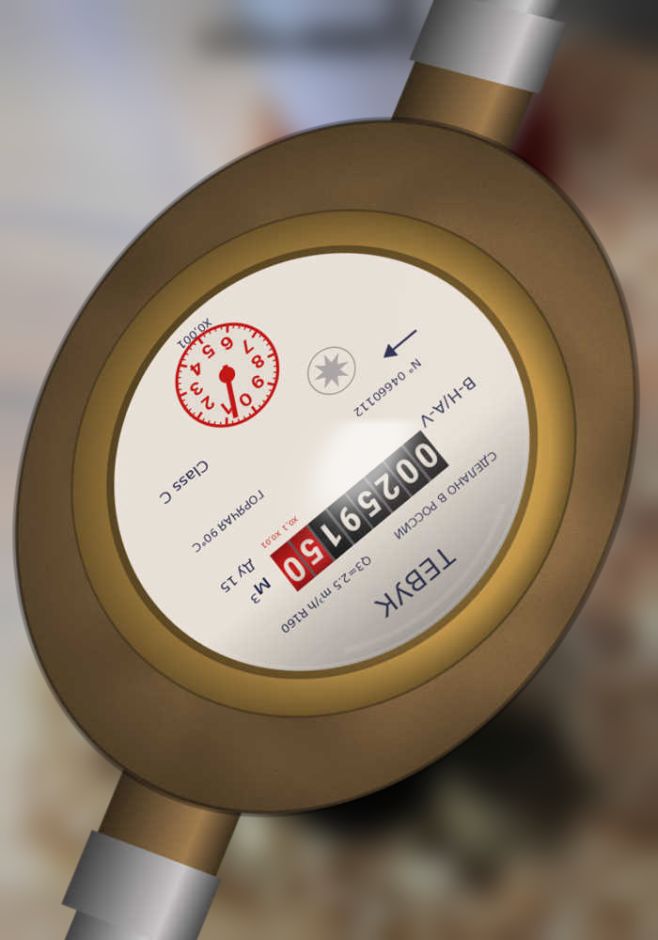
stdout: {"value": 2591.500, "unit": "m³"}
